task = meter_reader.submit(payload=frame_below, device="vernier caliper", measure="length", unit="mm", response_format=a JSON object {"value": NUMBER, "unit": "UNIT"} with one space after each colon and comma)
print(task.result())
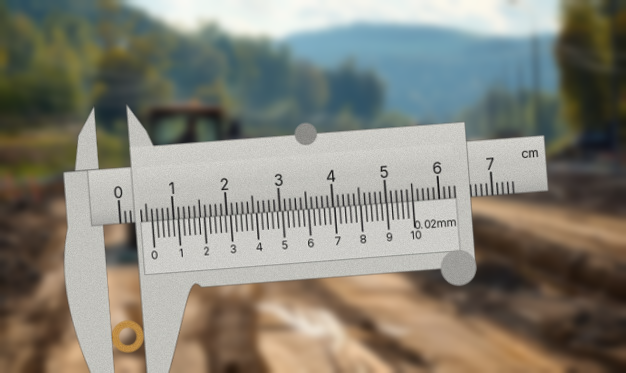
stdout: {"value": 6.0, "unit": "mm"}
